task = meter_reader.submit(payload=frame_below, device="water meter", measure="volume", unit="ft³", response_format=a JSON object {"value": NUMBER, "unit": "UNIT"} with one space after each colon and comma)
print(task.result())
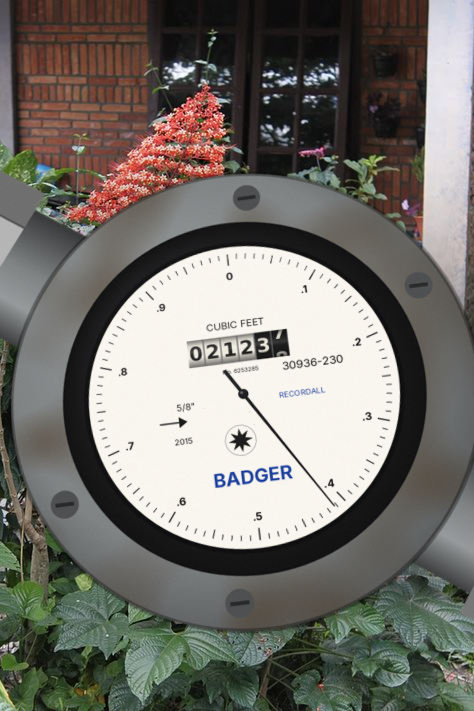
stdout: {"value": 21237.41, "unit": "ft³"}
